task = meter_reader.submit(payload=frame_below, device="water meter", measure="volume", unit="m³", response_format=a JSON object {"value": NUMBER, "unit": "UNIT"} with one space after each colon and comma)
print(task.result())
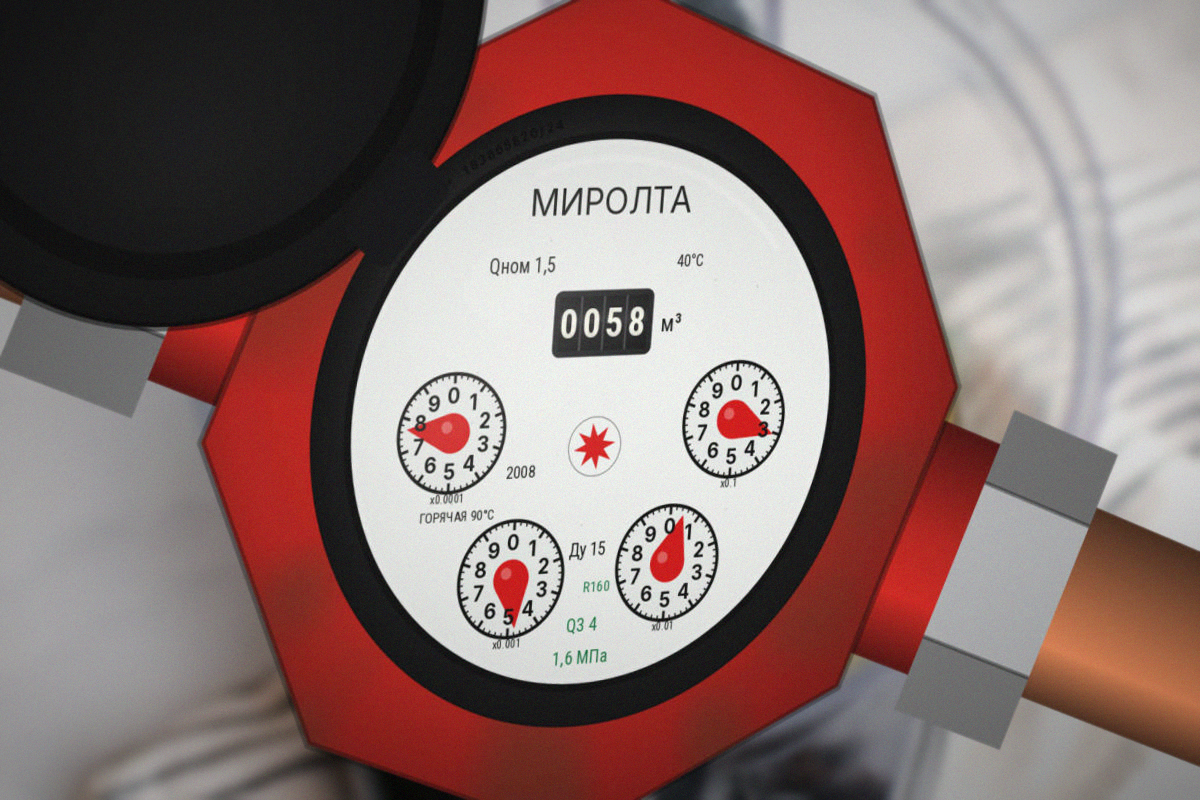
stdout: {"value": 58.3047, "unit": "m³"}
